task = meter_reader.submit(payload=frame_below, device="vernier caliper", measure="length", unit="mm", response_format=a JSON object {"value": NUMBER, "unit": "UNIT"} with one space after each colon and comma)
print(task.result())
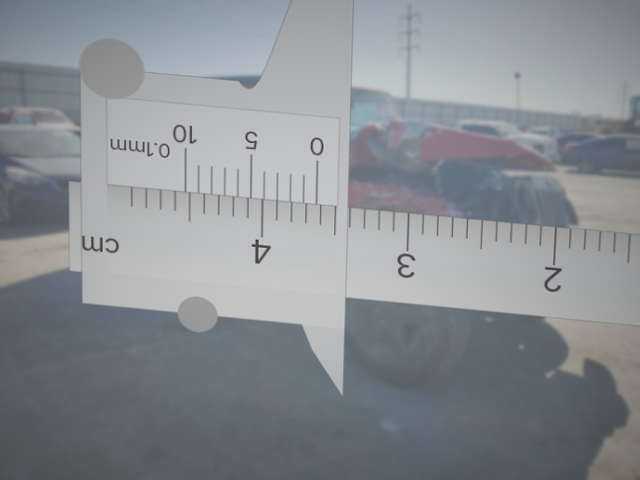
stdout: {"value": 36.3, "unit": "mm"}
